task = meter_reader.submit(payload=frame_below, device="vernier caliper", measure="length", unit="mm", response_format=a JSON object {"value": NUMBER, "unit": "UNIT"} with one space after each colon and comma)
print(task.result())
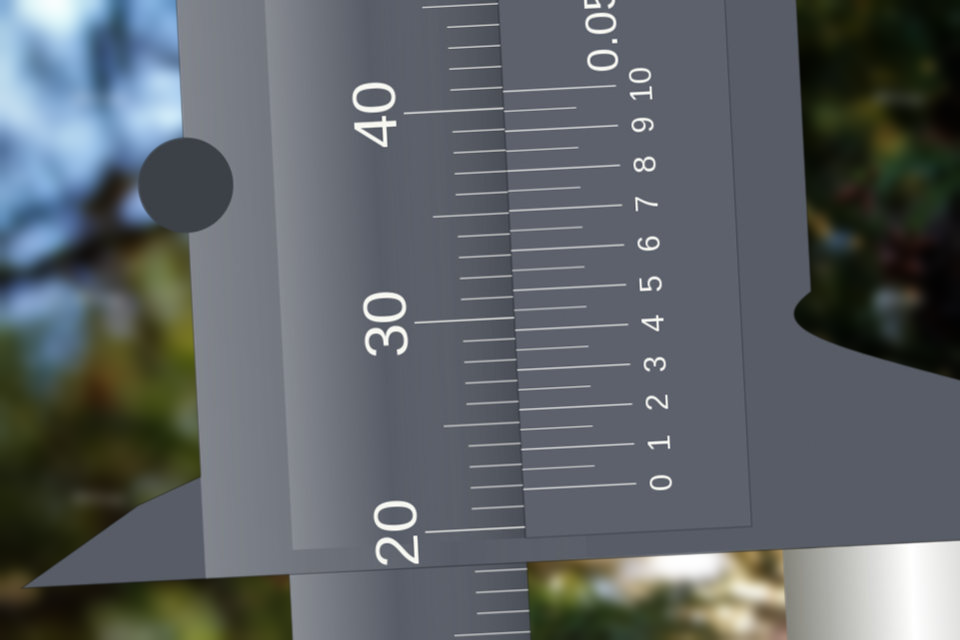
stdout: {"value": 21.8, "unit": "mm"}
